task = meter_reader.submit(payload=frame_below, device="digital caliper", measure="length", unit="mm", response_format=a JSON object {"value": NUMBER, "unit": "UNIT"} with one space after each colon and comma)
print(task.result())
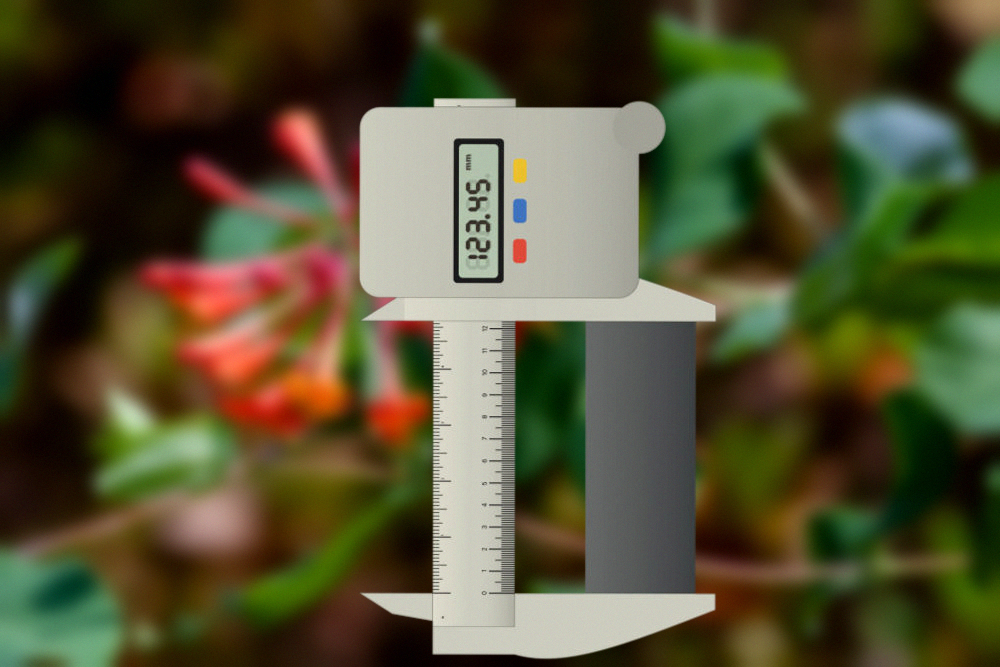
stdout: {"value": 123.45, "unit": "mm"}
